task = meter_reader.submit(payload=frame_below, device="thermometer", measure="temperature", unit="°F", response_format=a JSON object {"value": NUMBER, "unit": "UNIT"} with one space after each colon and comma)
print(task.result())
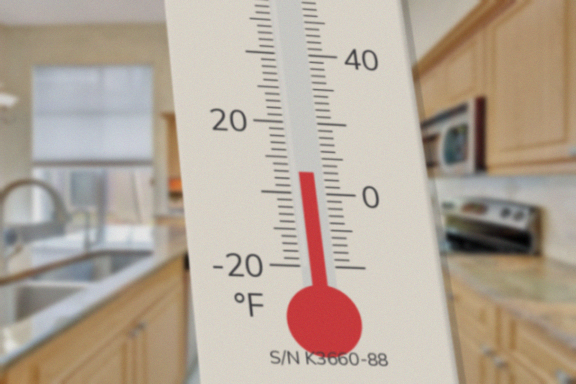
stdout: {"value": 6, "unit": "°F"}
